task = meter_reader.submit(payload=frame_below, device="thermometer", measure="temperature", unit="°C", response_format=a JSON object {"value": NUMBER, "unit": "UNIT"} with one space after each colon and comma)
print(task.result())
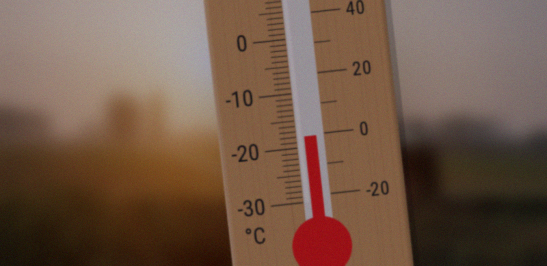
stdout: {"value": -18, "unit": "°C"}
